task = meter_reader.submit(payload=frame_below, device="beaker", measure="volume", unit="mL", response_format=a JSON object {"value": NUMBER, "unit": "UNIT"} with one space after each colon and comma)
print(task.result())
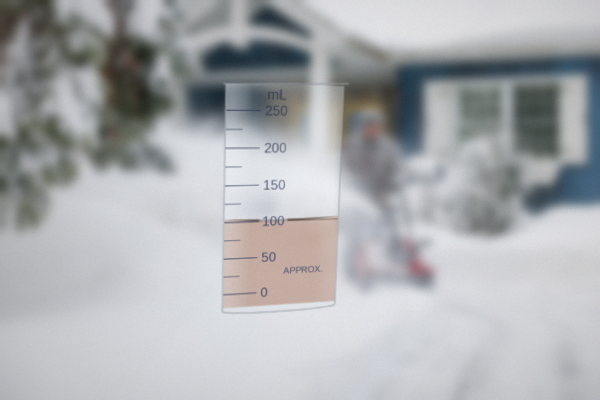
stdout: {"value": 100, "unit": "mL"}
